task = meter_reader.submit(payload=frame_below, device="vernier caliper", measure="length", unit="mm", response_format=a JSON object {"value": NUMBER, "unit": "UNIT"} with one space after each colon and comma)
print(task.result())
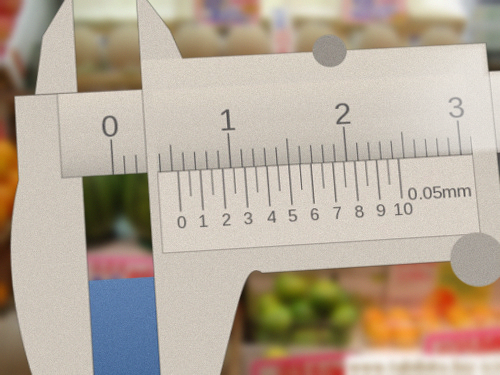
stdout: {"value": 5.5, "unit": "mm"}
